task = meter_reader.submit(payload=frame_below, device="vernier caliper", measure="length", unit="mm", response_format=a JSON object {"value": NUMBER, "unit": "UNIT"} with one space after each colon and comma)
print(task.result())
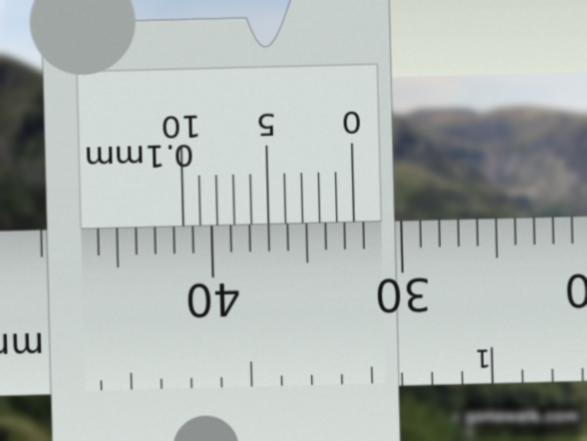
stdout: {"value": 32.5, "unit": "mm"}
